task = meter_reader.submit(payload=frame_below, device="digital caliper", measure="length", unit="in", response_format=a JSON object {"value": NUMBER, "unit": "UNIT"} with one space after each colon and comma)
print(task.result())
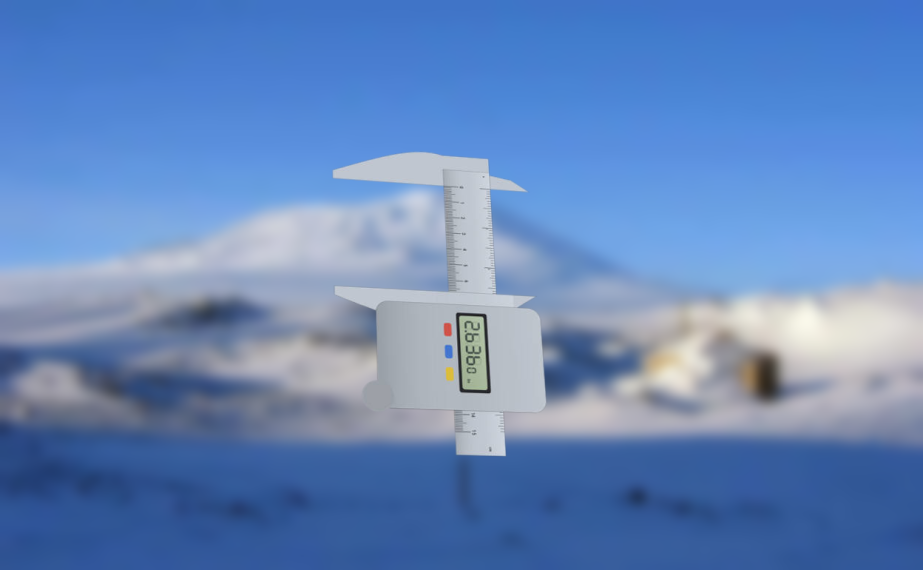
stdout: {"value": 2.6360, "unit": "in"}
